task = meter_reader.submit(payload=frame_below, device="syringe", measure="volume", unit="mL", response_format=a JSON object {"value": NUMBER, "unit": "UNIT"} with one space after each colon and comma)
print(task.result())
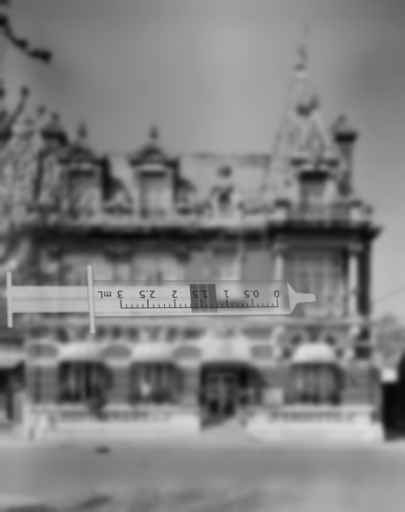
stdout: {"value": 1.2, "unit": "mL"}
